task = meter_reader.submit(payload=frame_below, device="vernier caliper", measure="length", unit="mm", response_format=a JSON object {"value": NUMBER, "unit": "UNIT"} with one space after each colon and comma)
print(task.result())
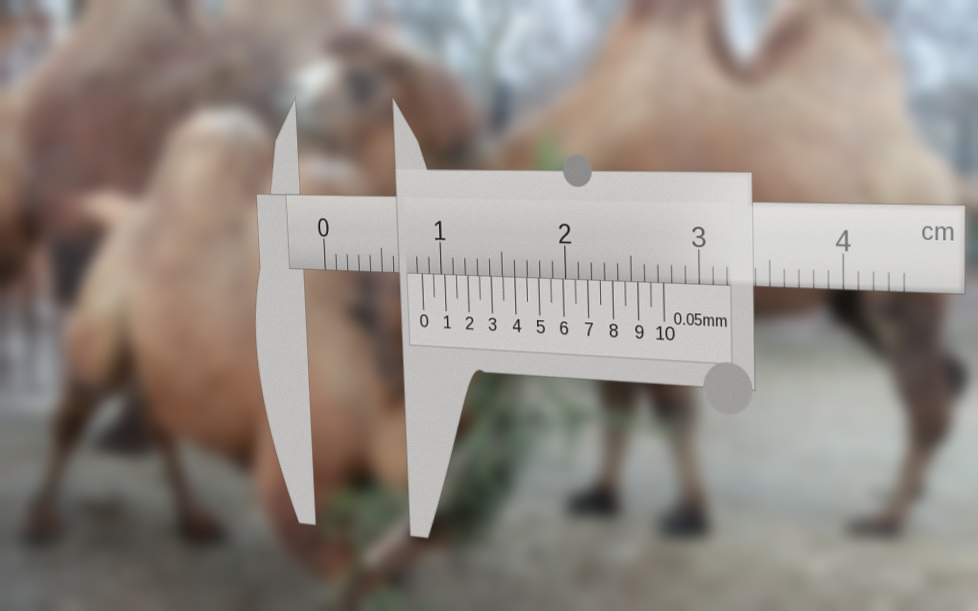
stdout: {"value": 8.4, "unit": "mm"}
